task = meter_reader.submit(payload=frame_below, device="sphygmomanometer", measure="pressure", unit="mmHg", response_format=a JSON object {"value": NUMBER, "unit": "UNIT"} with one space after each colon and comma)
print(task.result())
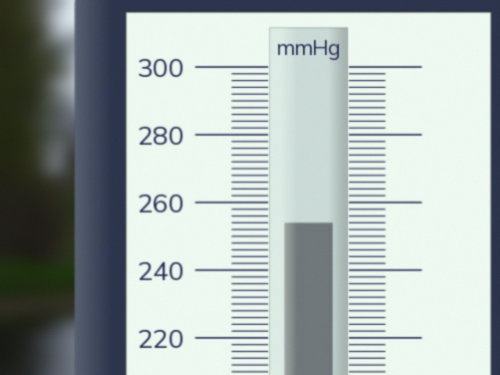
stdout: {"value": 254, "unit": "mmHg"}
